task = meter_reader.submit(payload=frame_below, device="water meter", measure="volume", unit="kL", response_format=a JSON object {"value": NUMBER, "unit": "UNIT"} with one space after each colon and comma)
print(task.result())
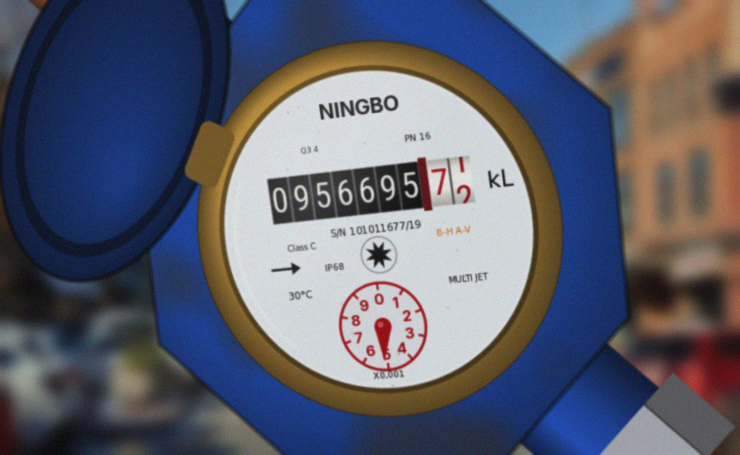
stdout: {"value": 956695.715, "unit": "kL"}
